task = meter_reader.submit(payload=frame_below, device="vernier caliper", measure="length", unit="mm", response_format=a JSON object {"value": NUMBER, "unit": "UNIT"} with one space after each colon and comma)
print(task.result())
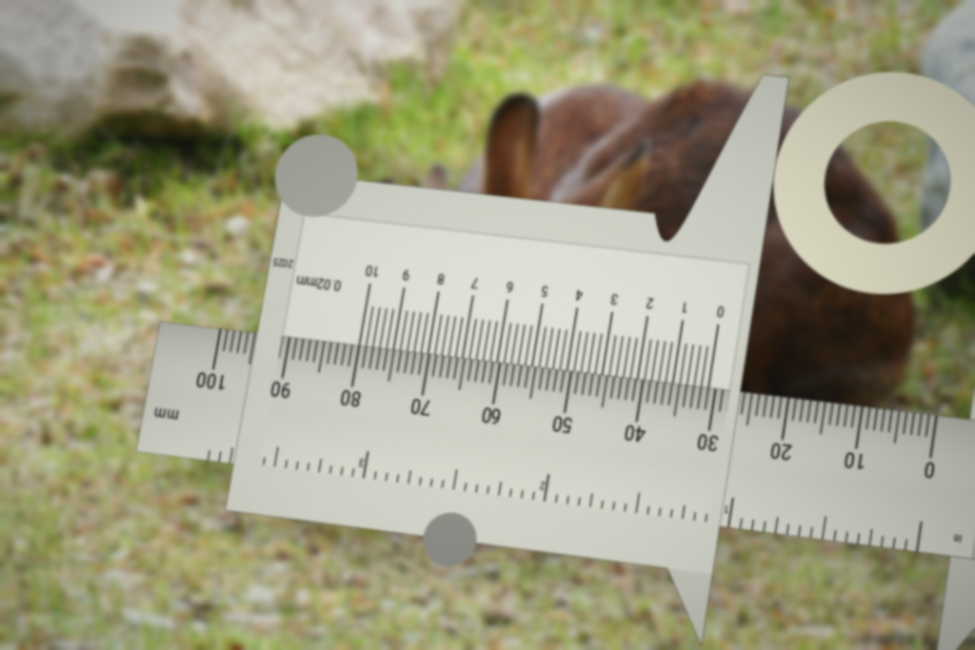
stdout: {"value": 31.0, "unit": "mm"}
